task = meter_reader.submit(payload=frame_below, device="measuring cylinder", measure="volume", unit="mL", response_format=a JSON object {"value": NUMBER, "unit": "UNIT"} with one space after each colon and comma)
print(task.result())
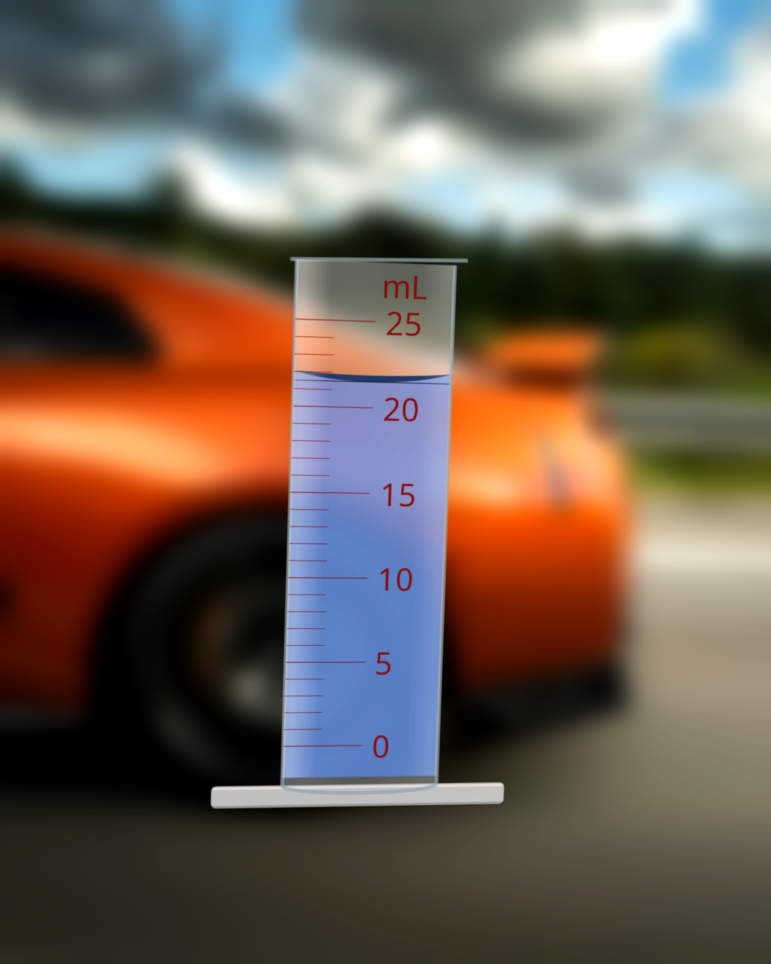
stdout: {"value": 21.5, "unit": "mL"}
